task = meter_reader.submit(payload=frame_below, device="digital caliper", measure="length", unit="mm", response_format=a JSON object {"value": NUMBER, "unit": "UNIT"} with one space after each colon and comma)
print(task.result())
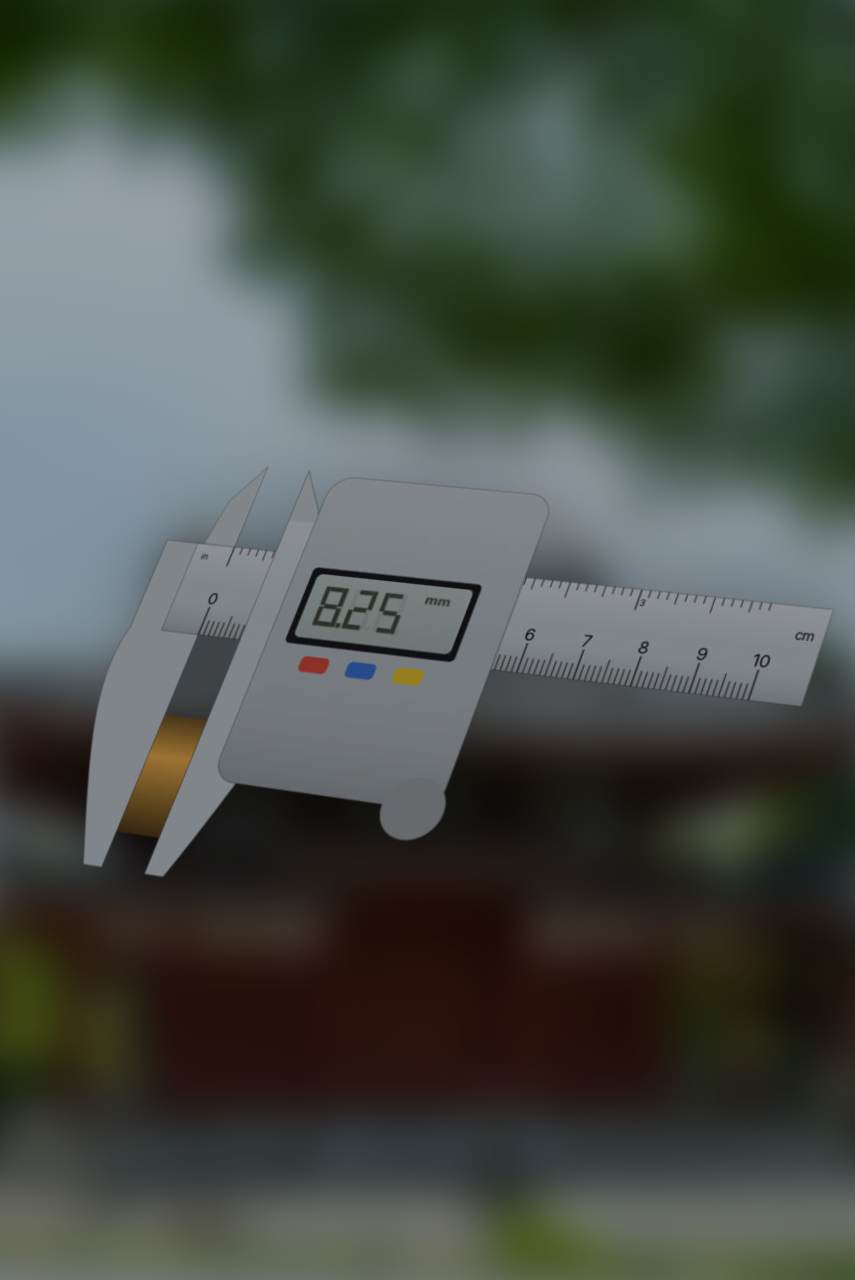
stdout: {"value": 8.25, "unit": "mm"}
